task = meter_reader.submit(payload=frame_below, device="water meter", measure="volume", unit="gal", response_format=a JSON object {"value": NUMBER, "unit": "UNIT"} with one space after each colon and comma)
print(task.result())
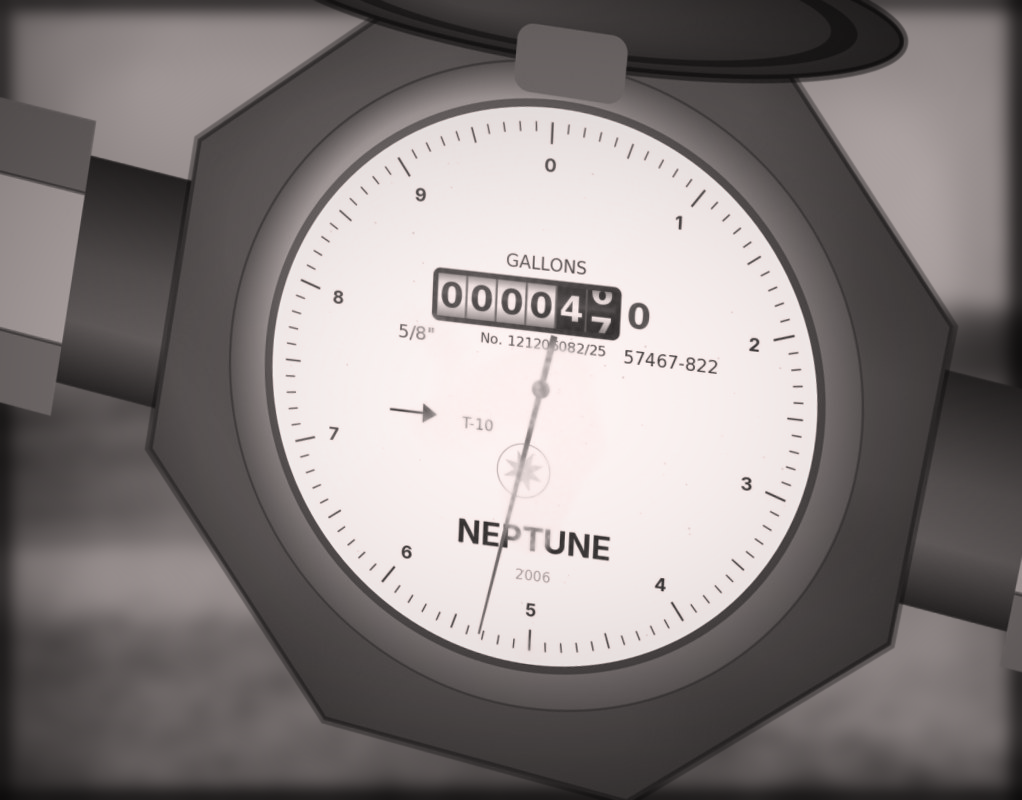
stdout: {"value": 465.3, "unit": "gal"}
